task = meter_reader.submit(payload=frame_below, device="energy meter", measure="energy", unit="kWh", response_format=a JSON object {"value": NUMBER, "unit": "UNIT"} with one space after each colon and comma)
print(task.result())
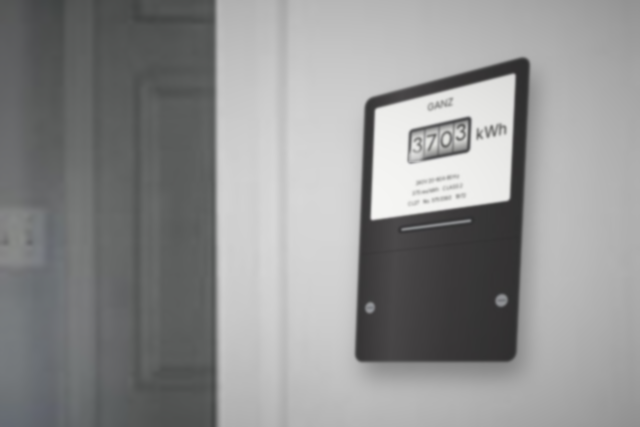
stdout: {"value": 3703, "unit": "kWh"}
